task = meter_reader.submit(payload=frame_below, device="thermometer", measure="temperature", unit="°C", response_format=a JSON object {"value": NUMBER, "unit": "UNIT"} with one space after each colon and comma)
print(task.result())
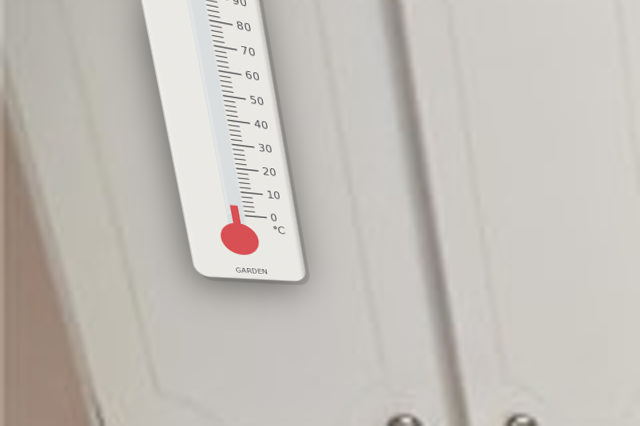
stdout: {"value": 4, "unit": "°C"}
